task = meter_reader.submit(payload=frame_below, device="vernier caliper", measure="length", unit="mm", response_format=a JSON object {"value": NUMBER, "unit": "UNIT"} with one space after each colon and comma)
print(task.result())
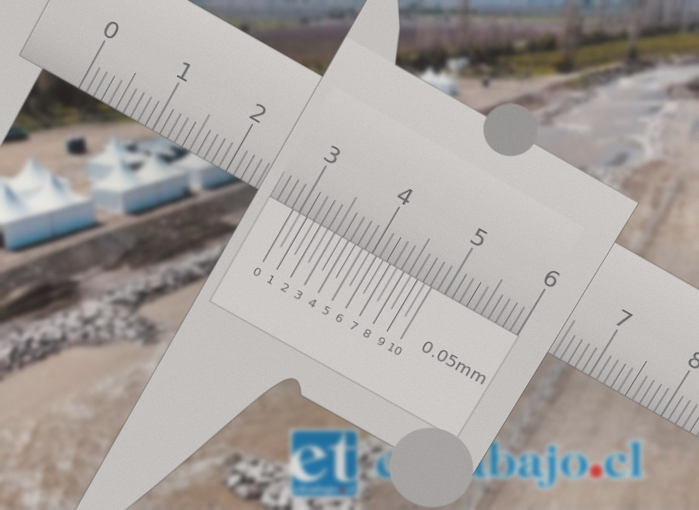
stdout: {"value": 29.2, "unit": "mm"}
